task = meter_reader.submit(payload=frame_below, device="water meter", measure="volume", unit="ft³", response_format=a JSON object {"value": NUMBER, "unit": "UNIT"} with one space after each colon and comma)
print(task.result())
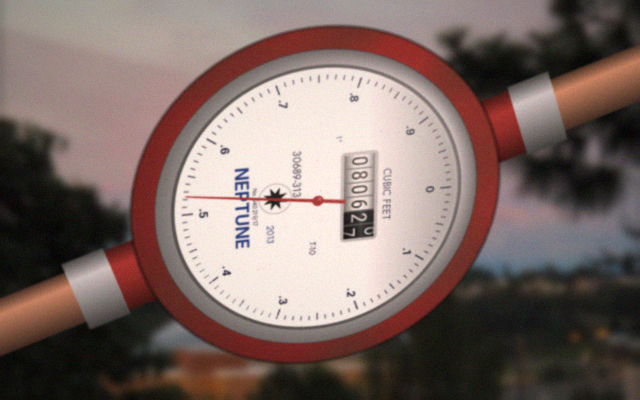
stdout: {"value": 80626.52, "unit": "ft³"}
